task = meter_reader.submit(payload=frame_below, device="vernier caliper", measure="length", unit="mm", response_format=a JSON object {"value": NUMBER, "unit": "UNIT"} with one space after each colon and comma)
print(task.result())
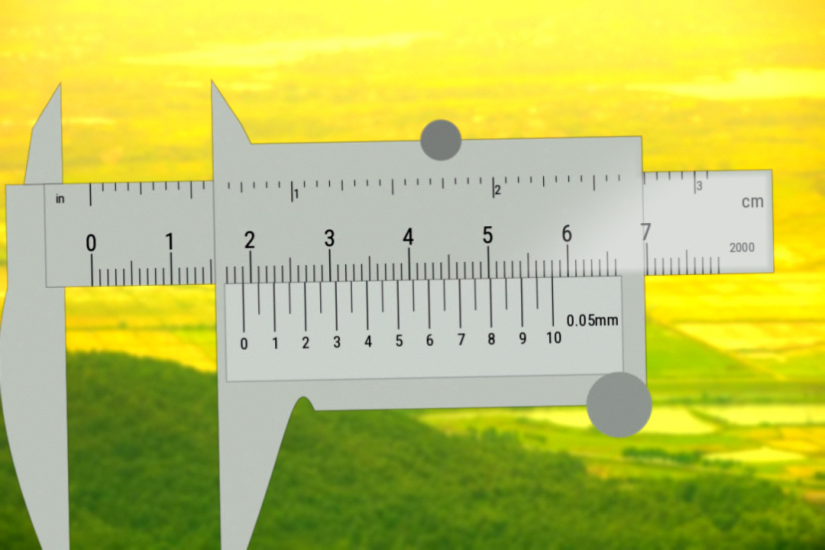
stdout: {"value": 19.0, "unit": "mm"}
